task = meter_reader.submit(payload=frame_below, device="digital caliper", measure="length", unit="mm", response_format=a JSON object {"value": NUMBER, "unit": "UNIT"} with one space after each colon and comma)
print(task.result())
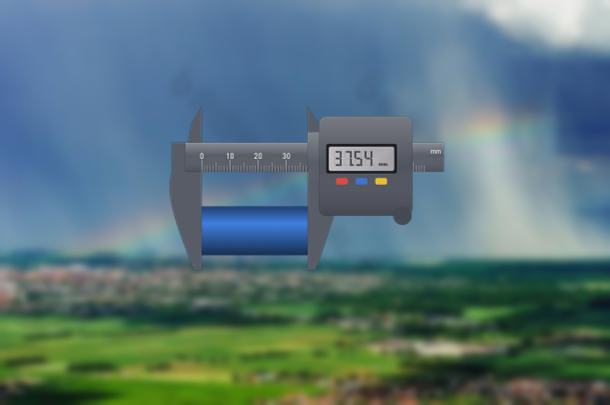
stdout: {"value": 37.54, "unit": "mm"}
